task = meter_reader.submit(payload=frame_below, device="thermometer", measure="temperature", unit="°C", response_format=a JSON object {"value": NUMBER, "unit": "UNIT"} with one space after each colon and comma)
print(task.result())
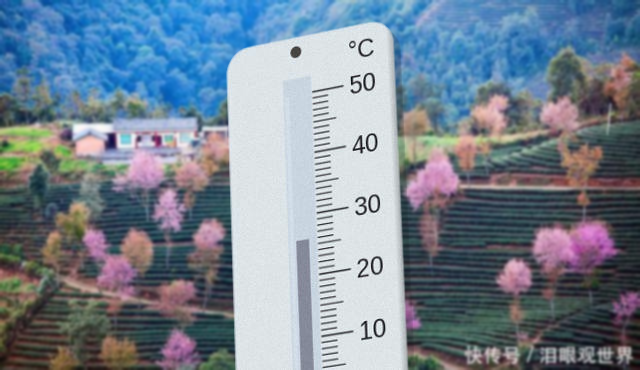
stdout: {"value": 26, "unit": "°C"}
